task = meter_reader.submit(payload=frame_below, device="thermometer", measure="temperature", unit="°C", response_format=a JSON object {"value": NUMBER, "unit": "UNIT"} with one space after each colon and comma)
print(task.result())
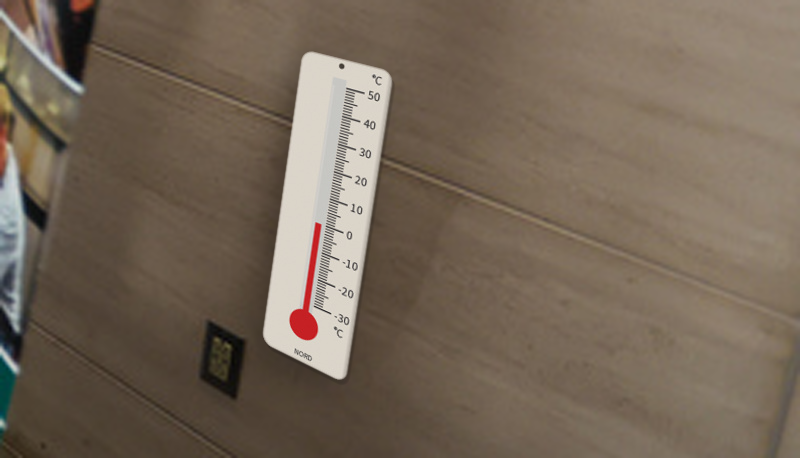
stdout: {"value": 0, "unit": "°C"}
